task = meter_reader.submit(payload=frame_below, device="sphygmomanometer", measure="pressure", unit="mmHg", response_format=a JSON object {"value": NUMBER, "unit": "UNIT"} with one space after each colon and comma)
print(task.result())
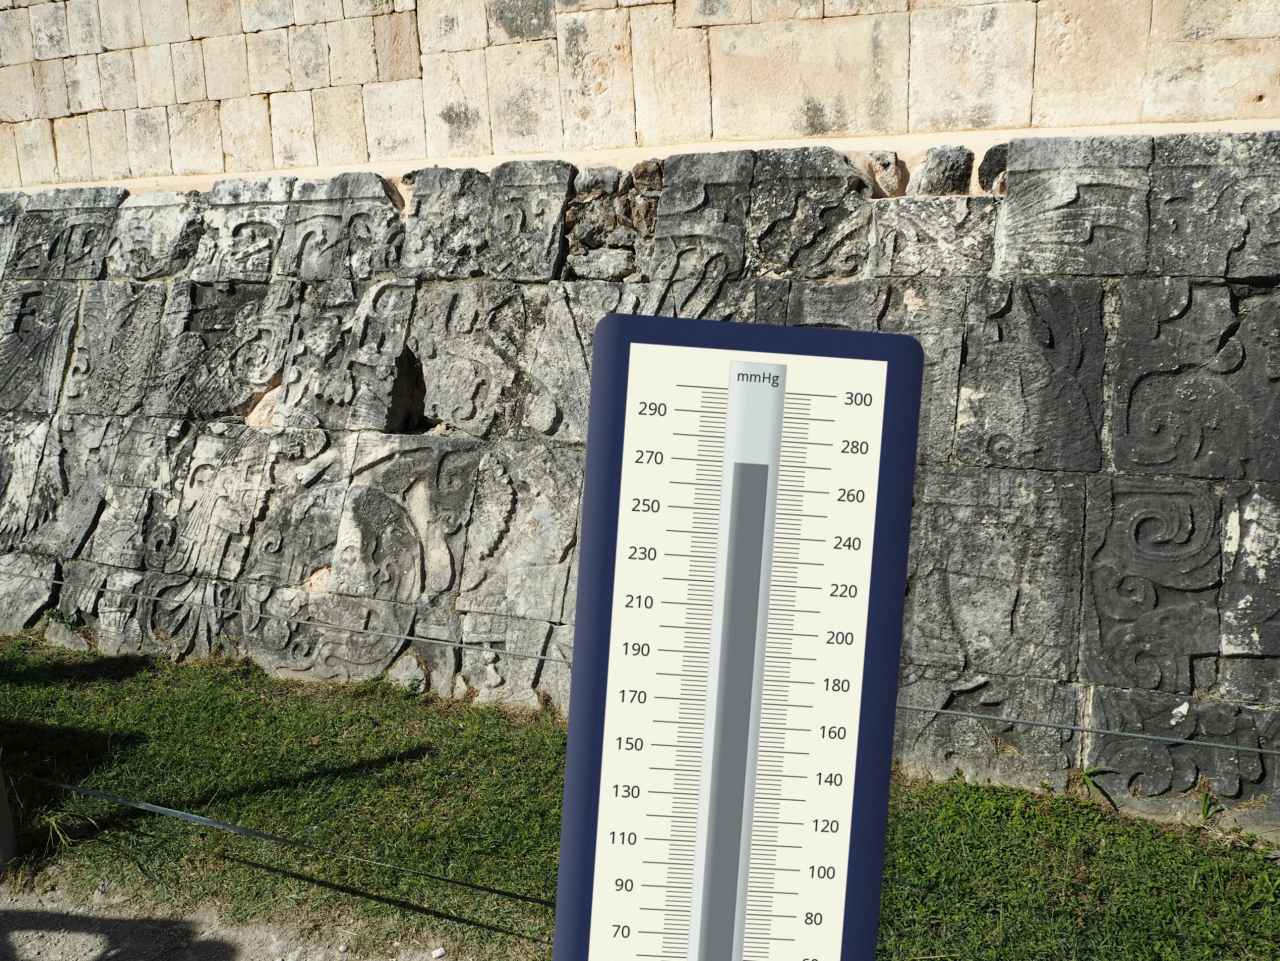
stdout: {"value": 270, "unit": "mmHg"}
